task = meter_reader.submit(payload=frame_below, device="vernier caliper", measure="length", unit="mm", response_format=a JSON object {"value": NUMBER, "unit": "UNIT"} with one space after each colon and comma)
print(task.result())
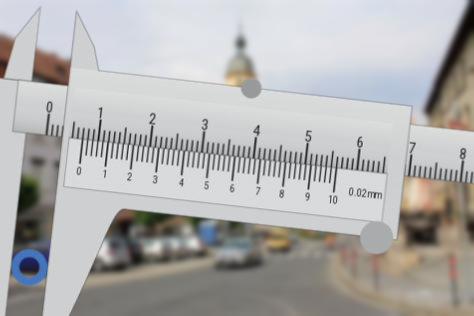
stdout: {"value": 7.0, "unit": "mm"}
